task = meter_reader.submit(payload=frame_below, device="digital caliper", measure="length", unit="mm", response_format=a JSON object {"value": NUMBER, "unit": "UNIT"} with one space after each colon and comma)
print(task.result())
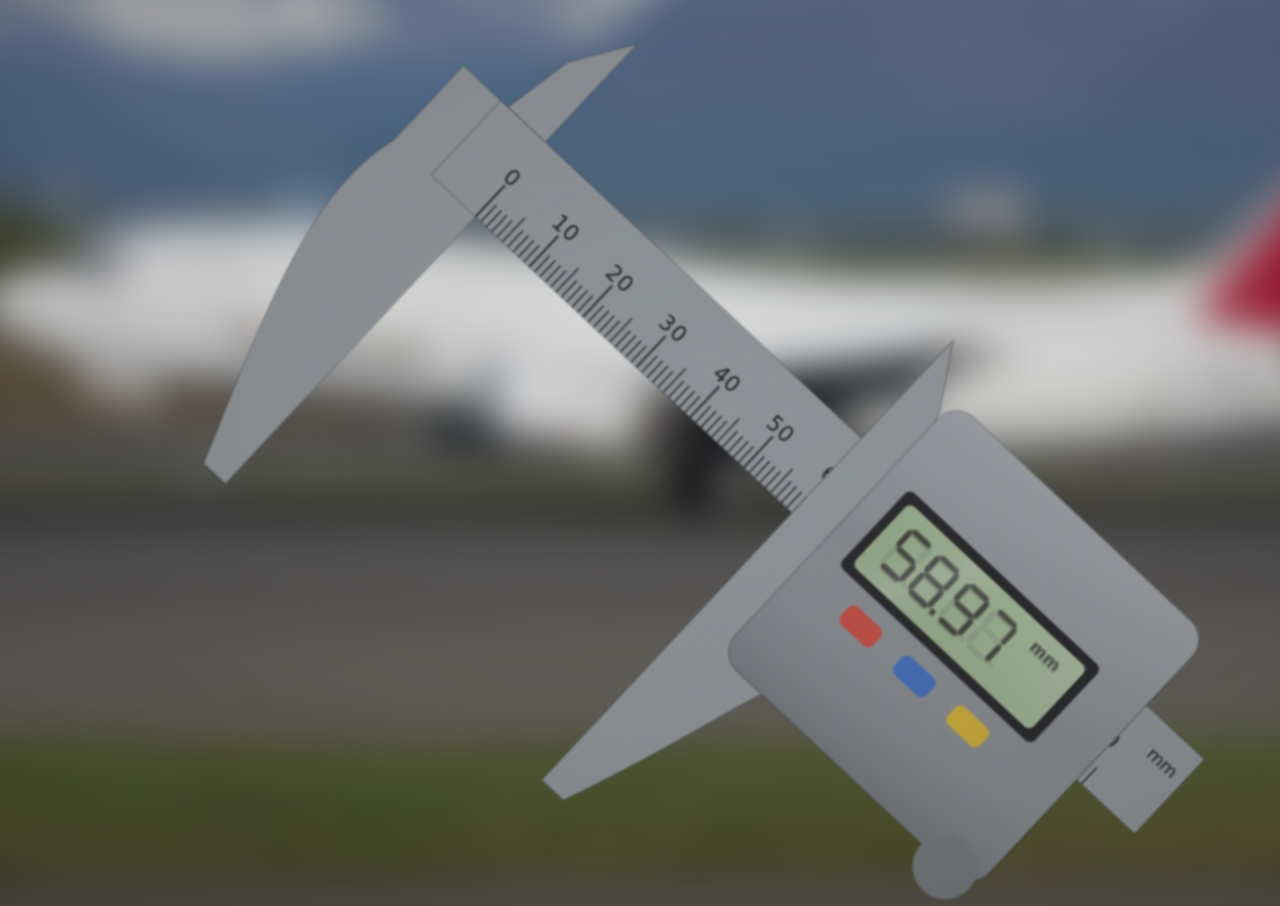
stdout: {"value": 58.97, "unit": "mm"}
